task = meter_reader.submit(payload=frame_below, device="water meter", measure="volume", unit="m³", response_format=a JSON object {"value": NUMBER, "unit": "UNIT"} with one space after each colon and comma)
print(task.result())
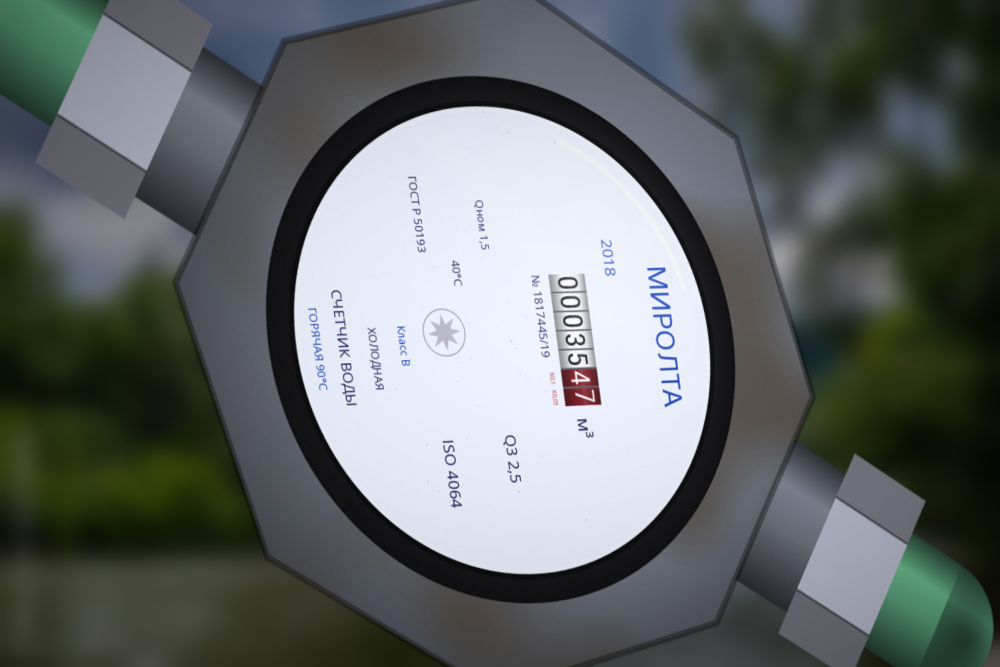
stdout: {"value": 35.47, "unit": "m³"}
